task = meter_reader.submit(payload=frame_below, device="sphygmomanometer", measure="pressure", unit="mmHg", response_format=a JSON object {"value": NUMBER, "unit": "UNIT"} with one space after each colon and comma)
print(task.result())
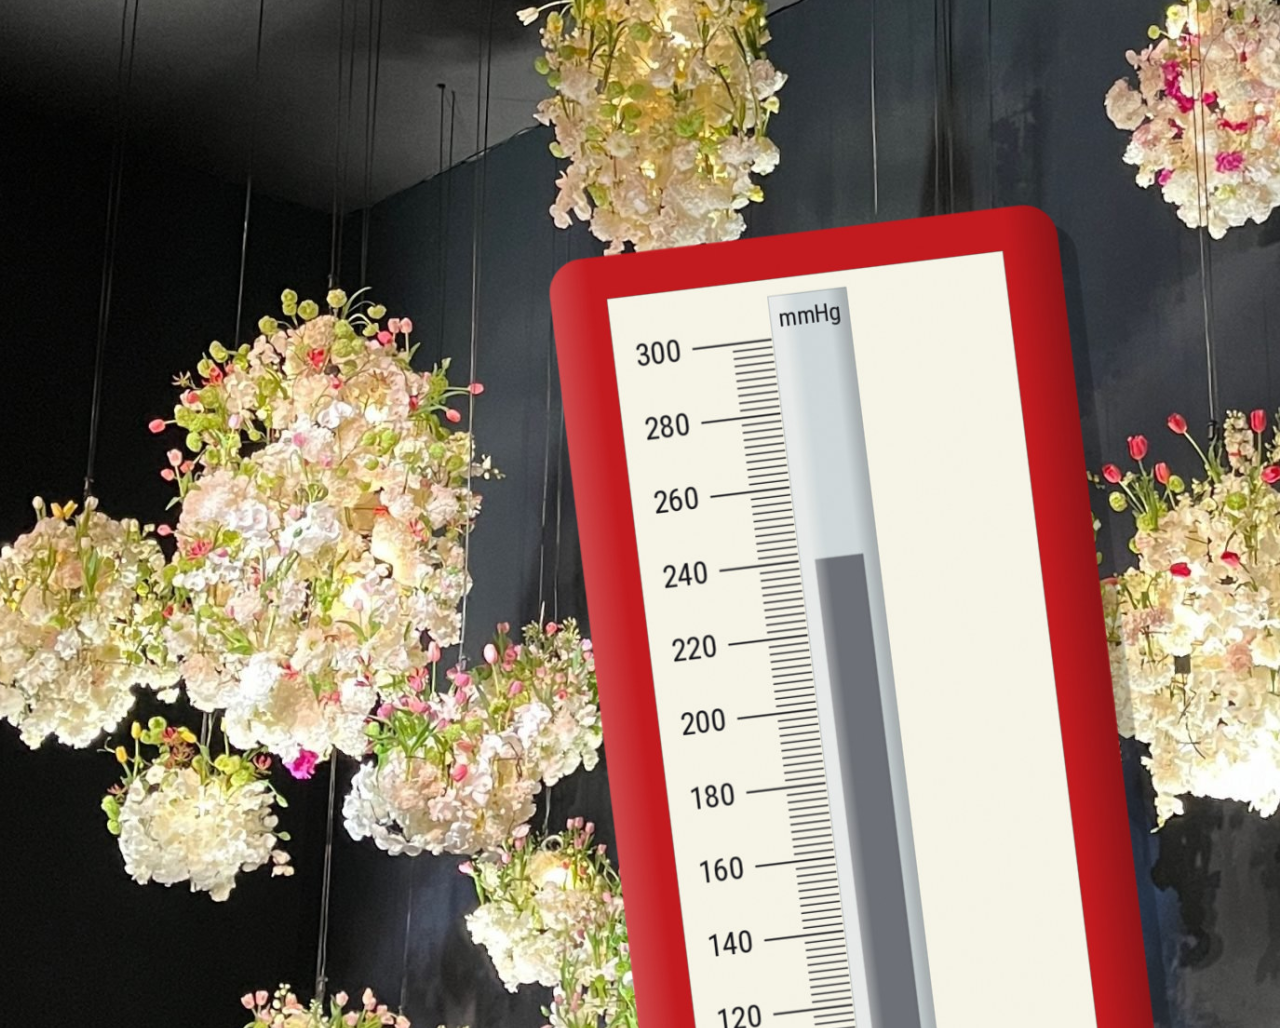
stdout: {"value": 240, "unit": "mmHg"}
